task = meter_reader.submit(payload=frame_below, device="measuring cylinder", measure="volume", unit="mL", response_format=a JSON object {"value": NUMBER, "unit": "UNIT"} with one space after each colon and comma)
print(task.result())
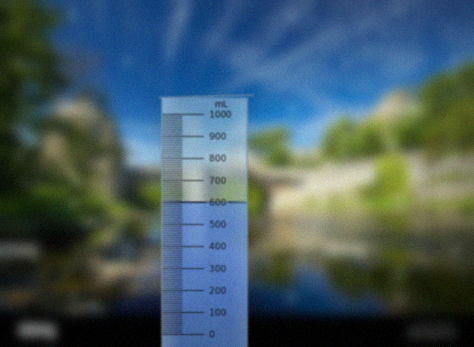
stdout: {"value": 600, "unit": "mL"}
